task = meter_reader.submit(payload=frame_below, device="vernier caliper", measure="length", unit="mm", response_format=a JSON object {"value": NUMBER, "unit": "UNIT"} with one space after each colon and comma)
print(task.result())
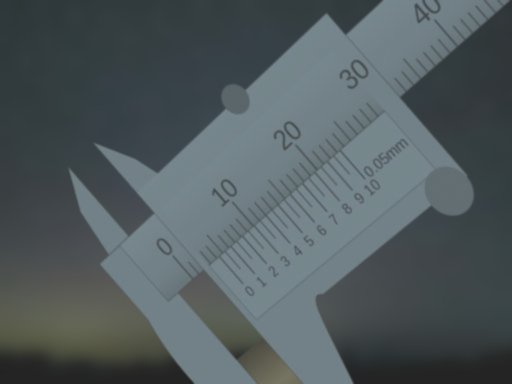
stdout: {"value": 4.4, "unit": "mm"}
